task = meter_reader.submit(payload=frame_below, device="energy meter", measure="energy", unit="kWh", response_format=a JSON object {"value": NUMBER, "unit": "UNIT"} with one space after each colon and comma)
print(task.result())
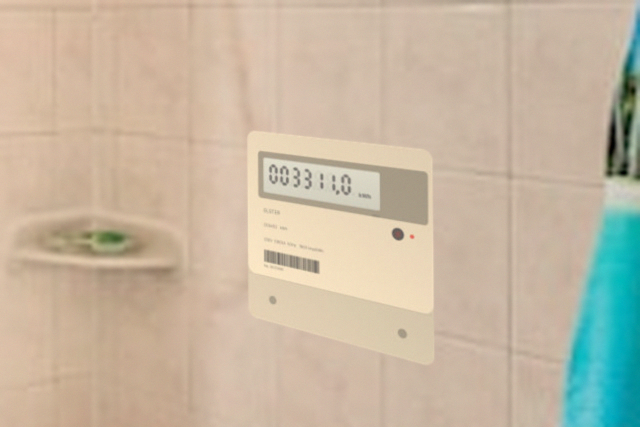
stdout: {"value": 3311.0, "unit": "kWh"}
